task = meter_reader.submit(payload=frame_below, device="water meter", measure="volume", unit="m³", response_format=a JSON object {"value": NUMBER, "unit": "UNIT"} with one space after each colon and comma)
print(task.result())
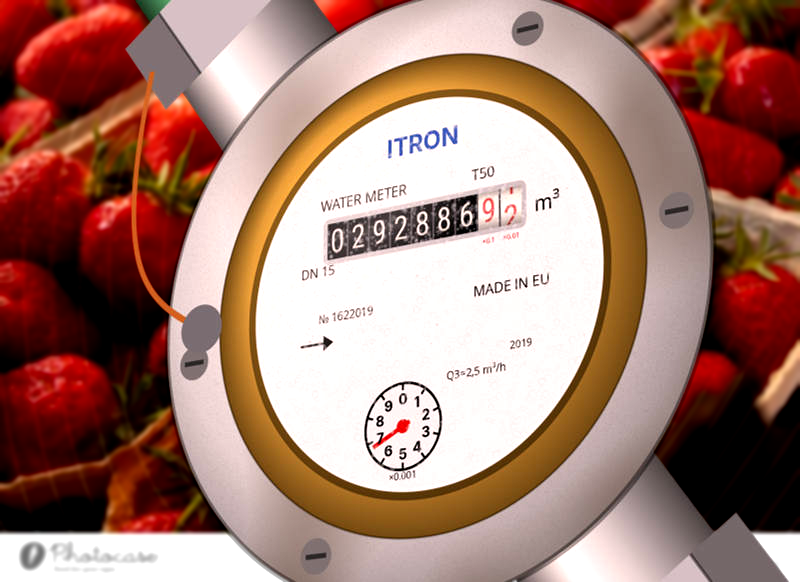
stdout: {"value": 292886.916, "unit": "m³"}
